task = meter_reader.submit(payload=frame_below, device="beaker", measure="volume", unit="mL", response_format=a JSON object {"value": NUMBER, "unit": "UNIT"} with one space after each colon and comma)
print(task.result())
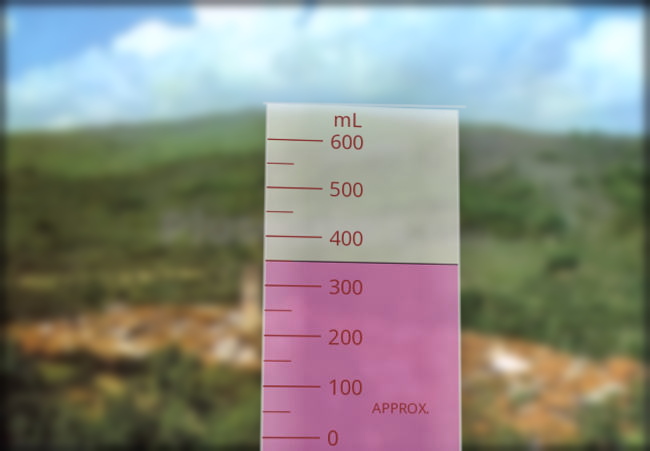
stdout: {"value": 350, "unit": "mL"}
